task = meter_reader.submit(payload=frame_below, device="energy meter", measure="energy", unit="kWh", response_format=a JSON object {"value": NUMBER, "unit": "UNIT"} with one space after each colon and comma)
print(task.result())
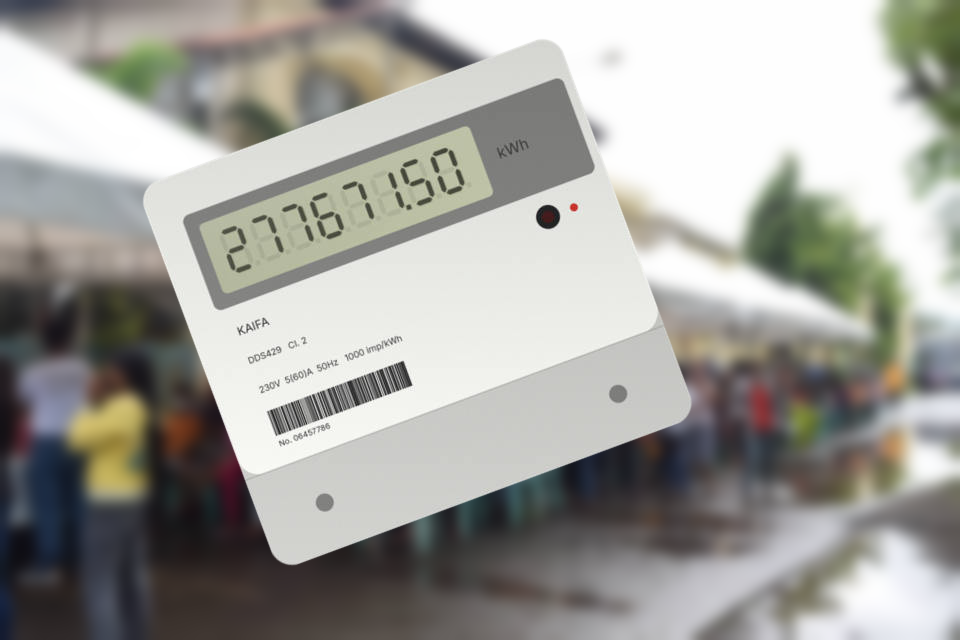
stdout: {"value": 277671.50, "unit": "kWh"}
